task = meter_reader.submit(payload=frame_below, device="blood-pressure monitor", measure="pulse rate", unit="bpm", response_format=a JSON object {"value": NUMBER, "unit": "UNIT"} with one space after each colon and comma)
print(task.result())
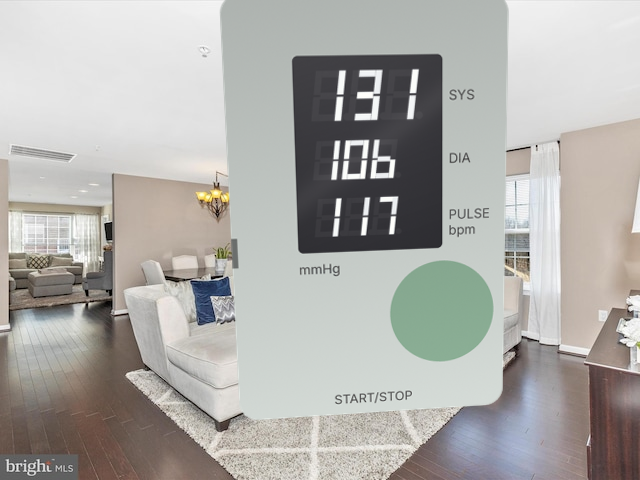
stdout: {"value": 117, "unit": "bpm"}
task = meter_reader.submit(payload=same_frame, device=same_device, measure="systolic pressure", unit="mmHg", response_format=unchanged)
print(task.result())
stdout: {"value": 131, "unit": "mmHg"}
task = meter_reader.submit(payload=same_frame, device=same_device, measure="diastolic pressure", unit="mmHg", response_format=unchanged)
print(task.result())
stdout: {"value": 106, "unit": "mmHg"}
